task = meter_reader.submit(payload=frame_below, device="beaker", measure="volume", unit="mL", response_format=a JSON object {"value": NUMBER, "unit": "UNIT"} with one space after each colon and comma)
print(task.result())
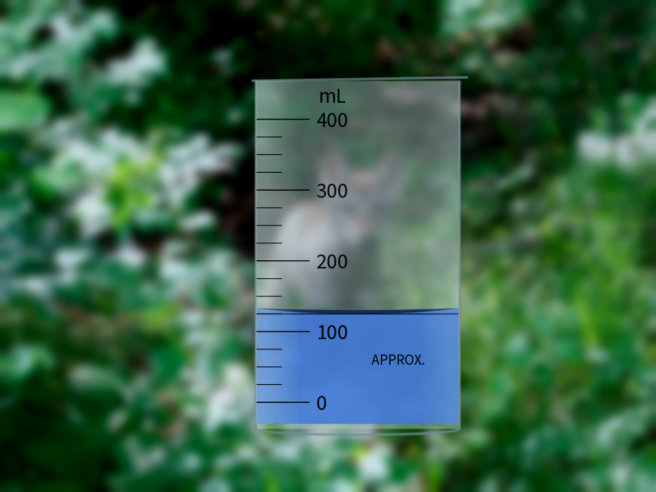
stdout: {"value": 125, "unit": "mL"}
